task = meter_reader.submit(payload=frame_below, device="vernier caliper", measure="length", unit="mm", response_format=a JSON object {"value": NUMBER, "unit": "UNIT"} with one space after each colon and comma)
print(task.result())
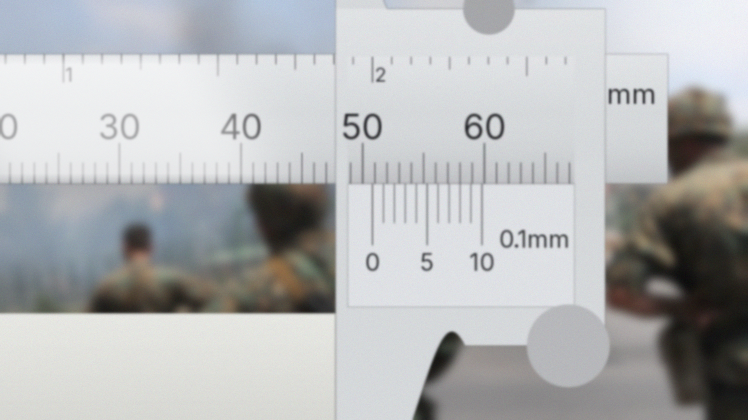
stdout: {"value": 50.8, "unit": "mm"}
